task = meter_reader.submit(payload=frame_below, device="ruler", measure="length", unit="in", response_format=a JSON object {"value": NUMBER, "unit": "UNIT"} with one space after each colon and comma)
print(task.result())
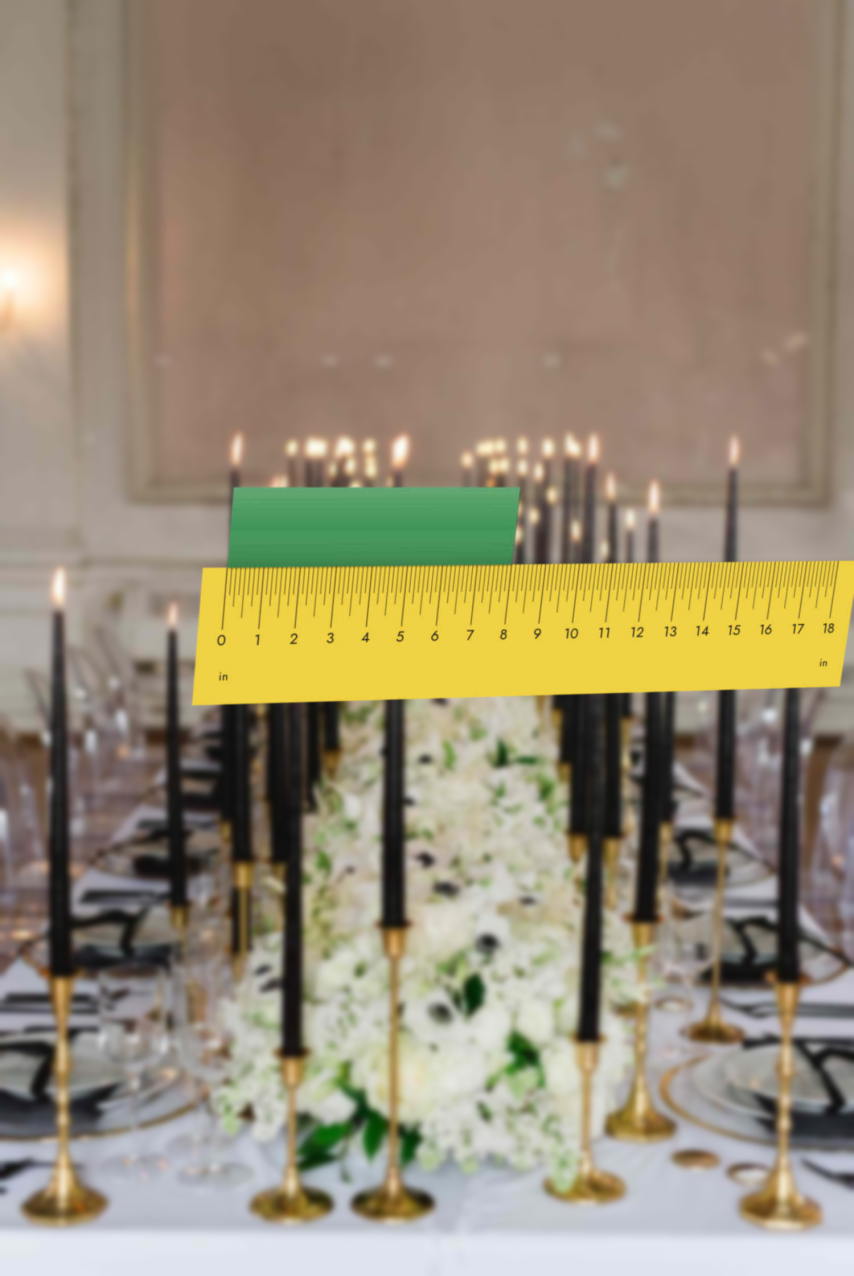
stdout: {"value": 8, "unit": "in"}
